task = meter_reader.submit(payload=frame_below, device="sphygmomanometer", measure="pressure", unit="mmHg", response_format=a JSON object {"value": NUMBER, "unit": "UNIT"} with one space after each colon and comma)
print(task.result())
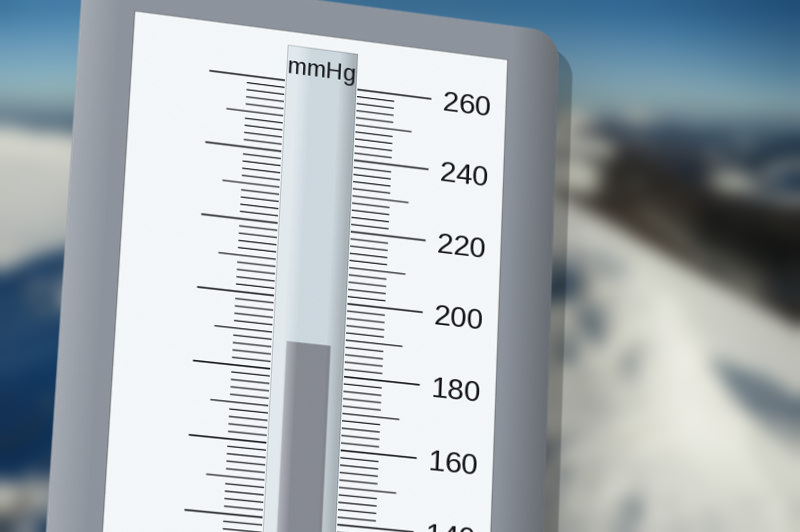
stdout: {"value": 188, "unit": "mmHg"}
